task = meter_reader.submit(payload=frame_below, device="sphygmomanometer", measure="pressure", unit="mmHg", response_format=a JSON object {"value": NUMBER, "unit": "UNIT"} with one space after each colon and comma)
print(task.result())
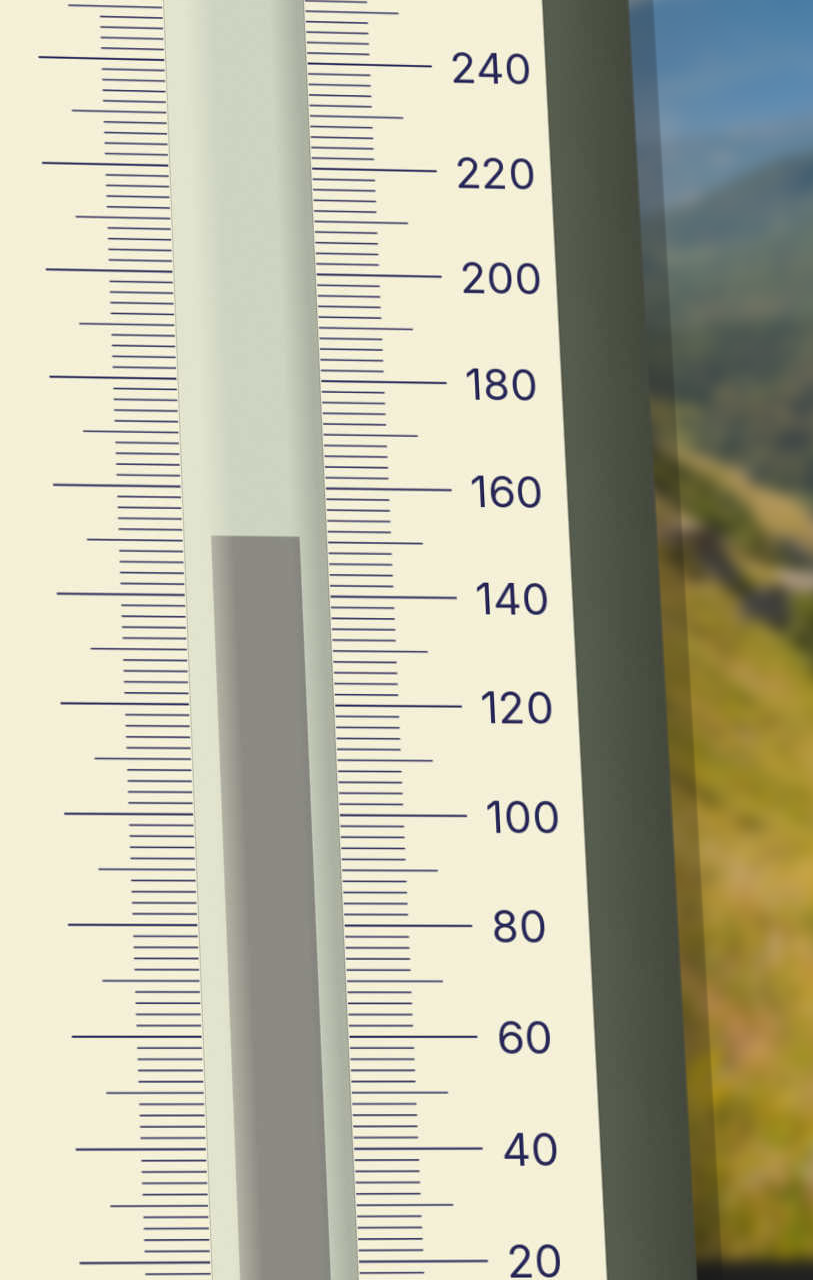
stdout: {"value": 151, "unit": "mmHg"}
